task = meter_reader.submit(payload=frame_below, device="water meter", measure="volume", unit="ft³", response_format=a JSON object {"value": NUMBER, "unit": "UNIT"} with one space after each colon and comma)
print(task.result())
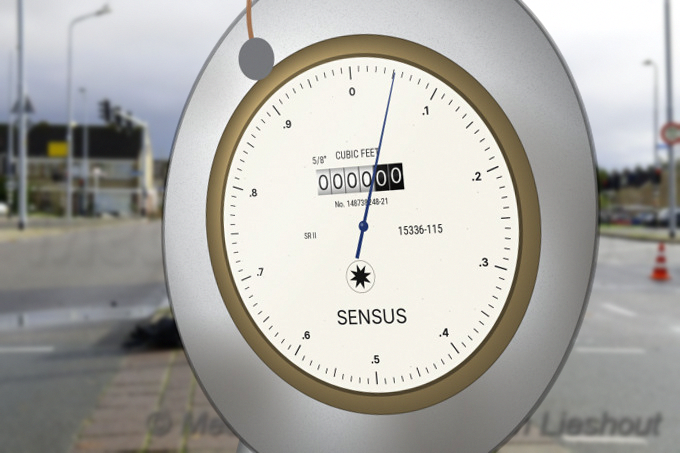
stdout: {"value": 0.05, "unit": "ft³"}
